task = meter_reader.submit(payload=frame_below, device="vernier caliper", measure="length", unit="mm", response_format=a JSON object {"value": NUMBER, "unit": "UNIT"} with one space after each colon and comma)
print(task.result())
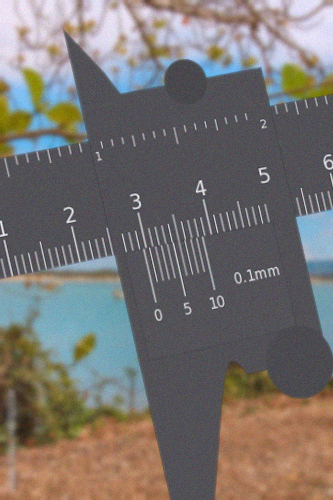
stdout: {"value": 29.6, "unit": "mm"}
